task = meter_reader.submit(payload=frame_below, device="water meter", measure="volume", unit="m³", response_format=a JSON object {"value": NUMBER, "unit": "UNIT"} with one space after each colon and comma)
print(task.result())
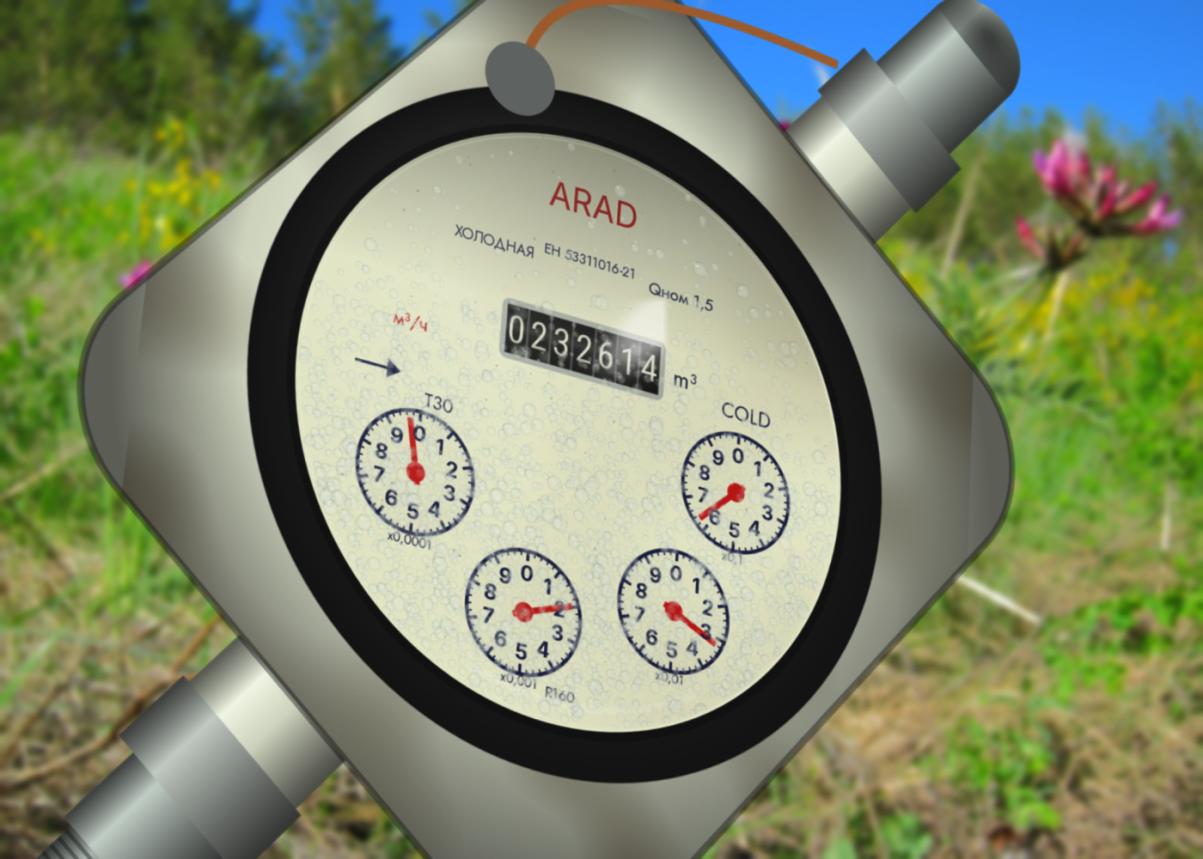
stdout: {"value": 232614.6319, "unit": "m³"}
